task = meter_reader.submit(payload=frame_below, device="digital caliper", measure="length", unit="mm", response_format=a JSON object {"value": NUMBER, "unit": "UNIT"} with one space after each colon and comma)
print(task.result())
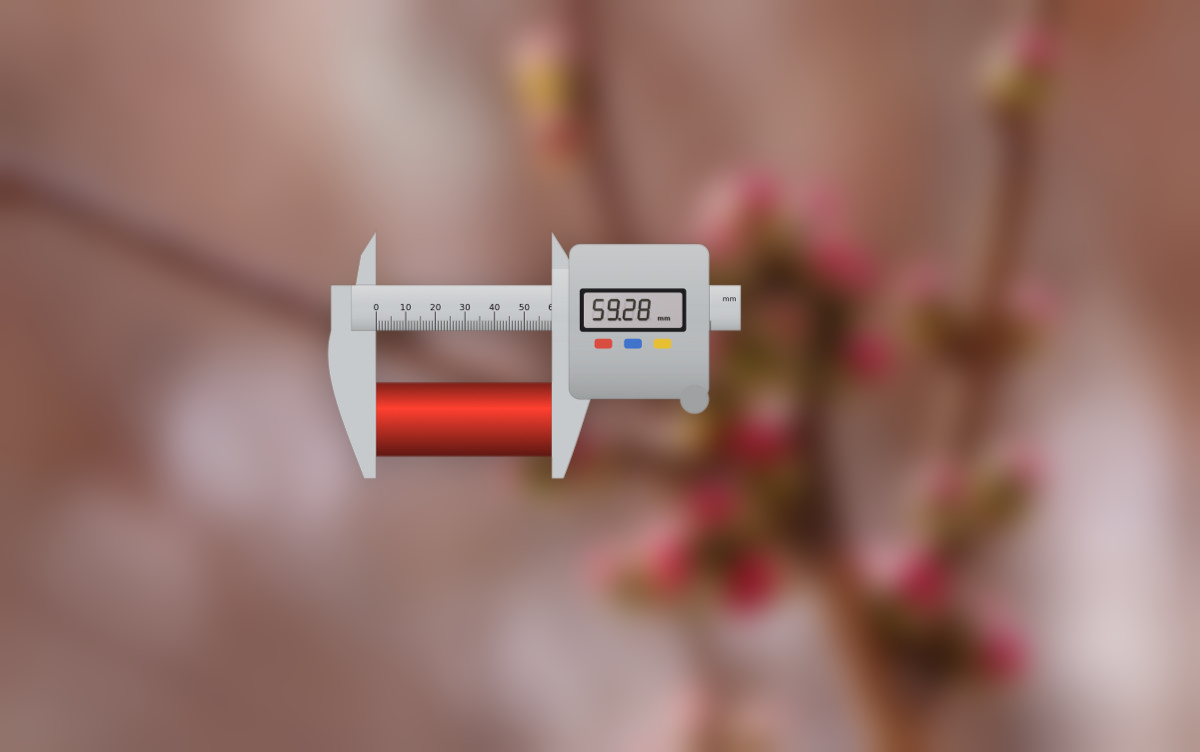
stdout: {"value": 59.28, "unit": "mm"}
